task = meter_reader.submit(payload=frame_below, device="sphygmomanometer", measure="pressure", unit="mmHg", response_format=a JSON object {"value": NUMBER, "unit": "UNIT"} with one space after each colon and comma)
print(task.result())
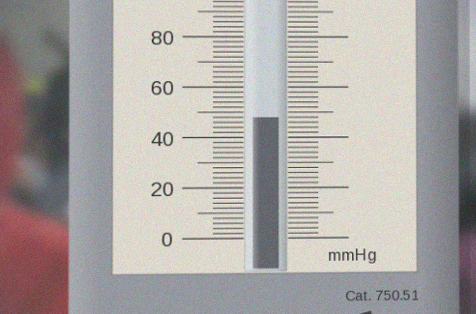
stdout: {"value": 48, "unit": "mmHg"}
